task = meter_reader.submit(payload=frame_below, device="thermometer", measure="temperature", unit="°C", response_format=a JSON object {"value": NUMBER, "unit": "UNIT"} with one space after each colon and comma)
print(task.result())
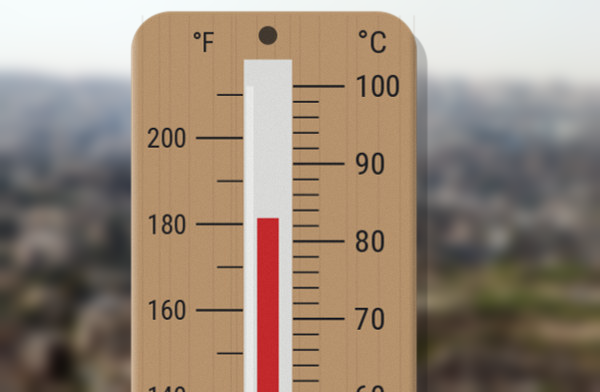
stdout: {"value": 83, "unit": "°C"}
